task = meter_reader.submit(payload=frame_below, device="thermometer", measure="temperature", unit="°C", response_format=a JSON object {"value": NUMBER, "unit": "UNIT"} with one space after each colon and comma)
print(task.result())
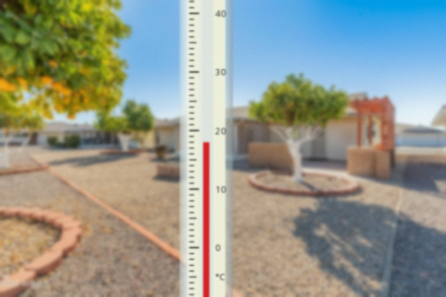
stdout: {"value": 18, "unit": "°C"}
